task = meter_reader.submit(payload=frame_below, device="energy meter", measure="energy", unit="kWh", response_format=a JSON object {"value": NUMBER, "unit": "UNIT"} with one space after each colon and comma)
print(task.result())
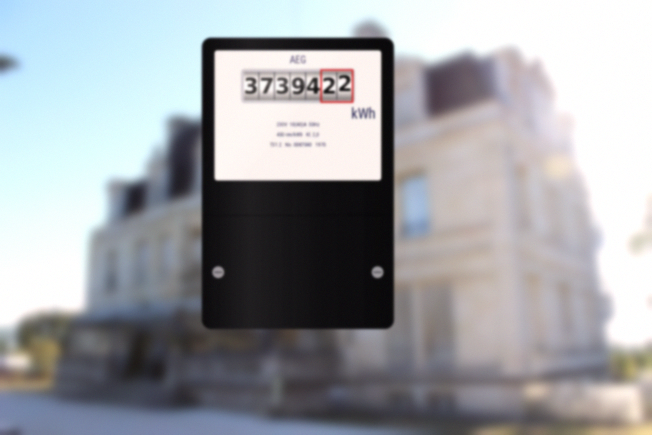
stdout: {"value": 37394.22, "unit": "kWh"}
